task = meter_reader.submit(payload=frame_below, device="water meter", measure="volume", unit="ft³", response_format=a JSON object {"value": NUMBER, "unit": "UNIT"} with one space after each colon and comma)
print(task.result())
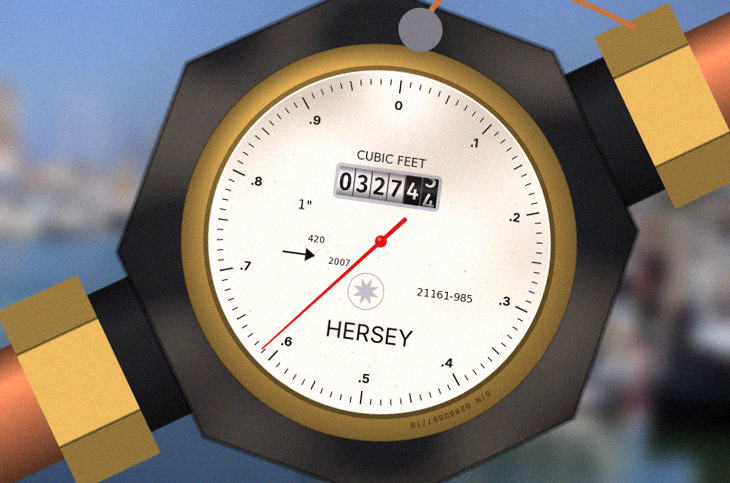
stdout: {"value": 32743.61, "unit": "ft³"}
